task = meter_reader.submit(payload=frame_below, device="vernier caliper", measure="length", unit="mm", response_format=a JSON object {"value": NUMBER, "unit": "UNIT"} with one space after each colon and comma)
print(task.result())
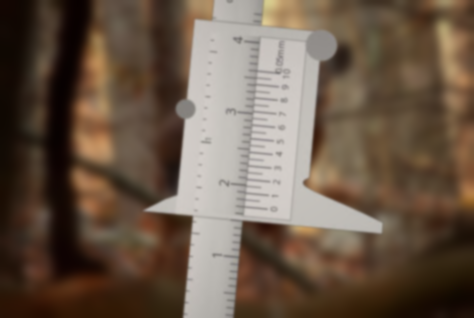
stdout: {"value": 17.0, "unit": "mm"}
